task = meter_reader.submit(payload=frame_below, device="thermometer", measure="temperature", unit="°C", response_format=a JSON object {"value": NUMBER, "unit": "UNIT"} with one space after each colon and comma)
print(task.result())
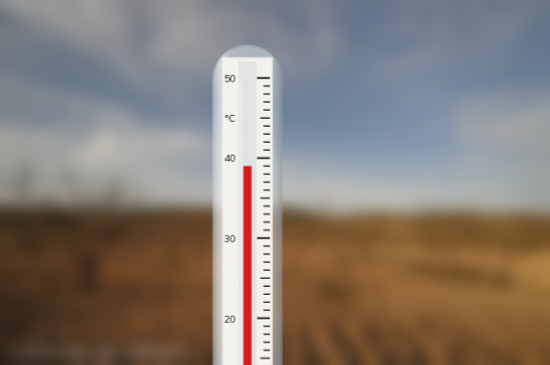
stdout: {"value": 39, "unit": "°C"}
